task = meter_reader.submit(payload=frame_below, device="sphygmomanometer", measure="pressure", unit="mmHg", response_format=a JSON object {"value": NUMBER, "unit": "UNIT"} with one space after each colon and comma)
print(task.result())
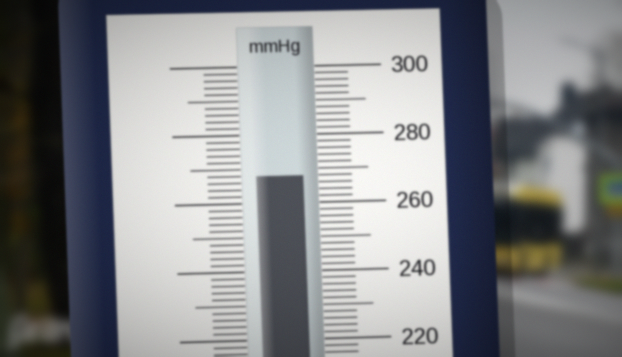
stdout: {"value": 268, "unit": "mmHg"}
